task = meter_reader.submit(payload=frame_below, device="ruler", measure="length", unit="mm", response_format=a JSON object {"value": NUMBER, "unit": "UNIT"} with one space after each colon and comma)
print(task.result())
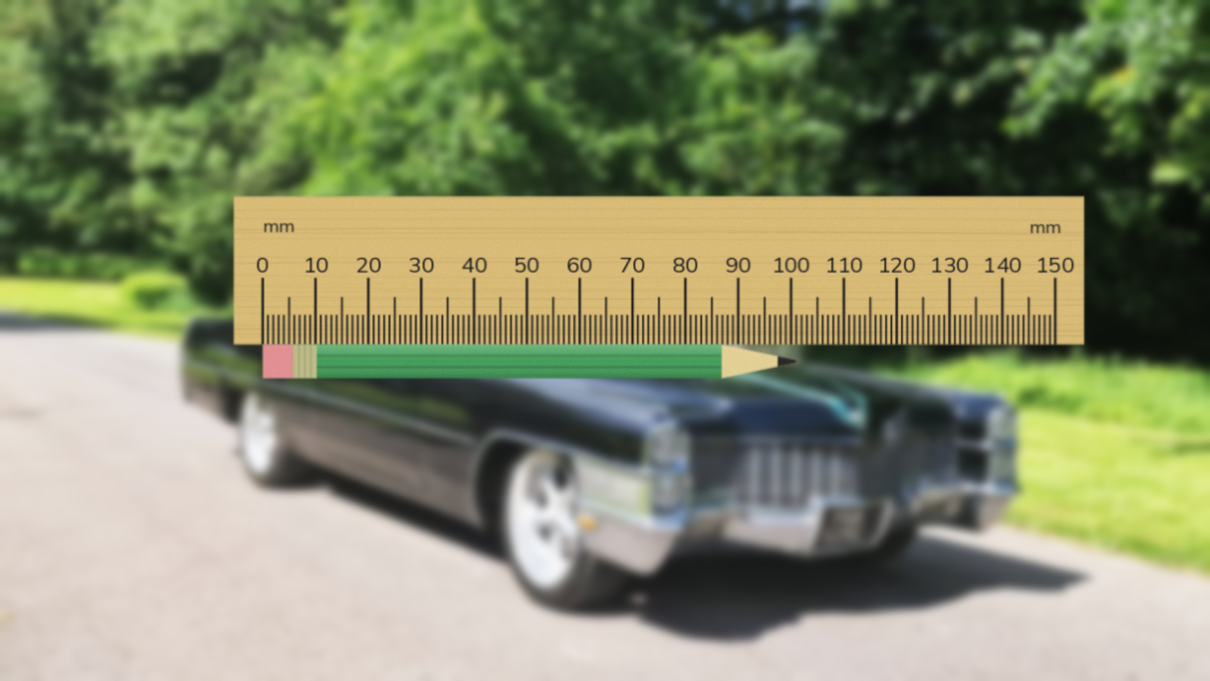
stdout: {"value": 101, "unit": "mm"}
